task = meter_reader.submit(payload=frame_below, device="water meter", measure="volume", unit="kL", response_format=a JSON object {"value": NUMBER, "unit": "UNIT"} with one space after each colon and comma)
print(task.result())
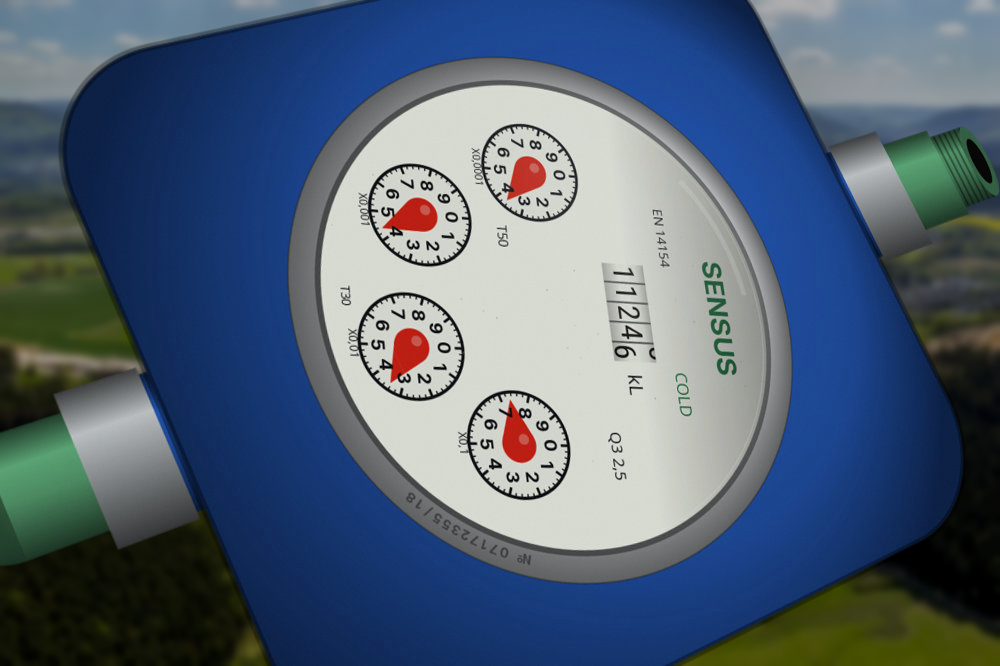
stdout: {"value": 11245.7343, "unit": "kL"}
